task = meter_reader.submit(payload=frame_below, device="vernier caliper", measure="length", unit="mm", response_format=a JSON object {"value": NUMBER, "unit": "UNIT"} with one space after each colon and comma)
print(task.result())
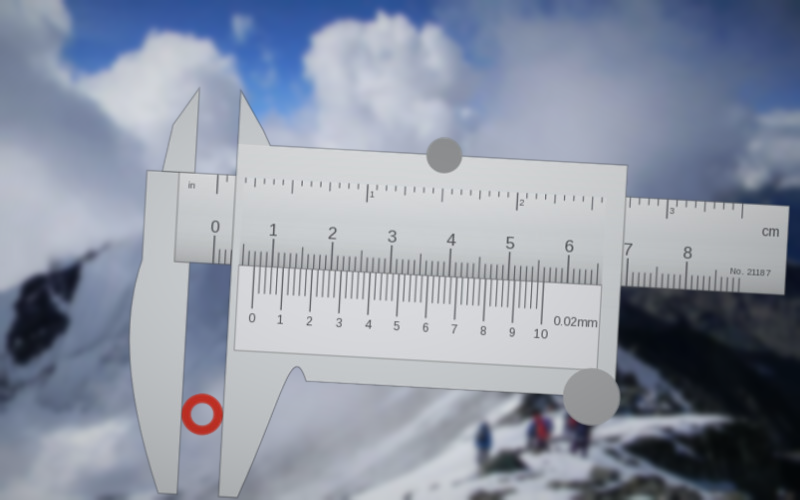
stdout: {"value": 7.0, "unit": "mm"}
